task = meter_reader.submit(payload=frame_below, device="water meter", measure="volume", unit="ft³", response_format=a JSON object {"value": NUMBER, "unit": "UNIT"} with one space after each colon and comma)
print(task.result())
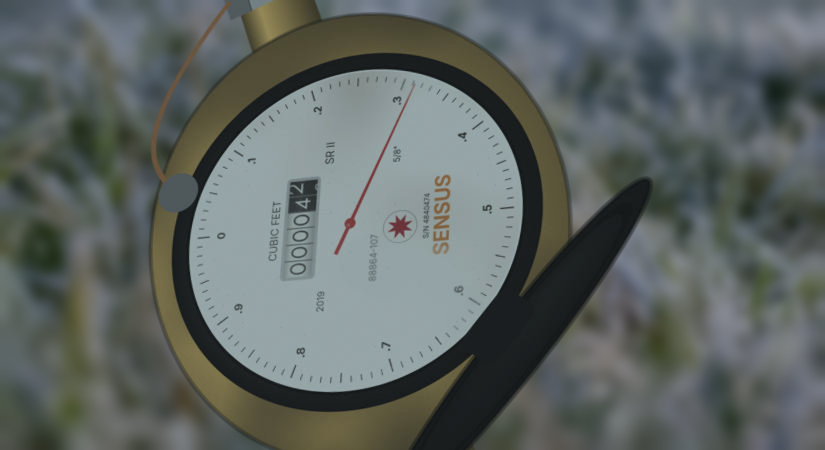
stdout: {"value": 42.31, "unit": "ft³"}
